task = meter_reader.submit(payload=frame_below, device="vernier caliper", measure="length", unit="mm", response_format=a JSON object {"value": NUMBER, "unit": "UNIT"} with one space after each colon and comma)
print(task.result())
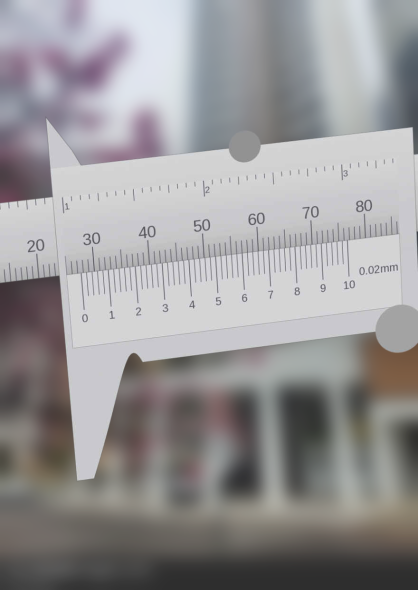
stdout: {"value": 27.6, "unit": "mm"}
